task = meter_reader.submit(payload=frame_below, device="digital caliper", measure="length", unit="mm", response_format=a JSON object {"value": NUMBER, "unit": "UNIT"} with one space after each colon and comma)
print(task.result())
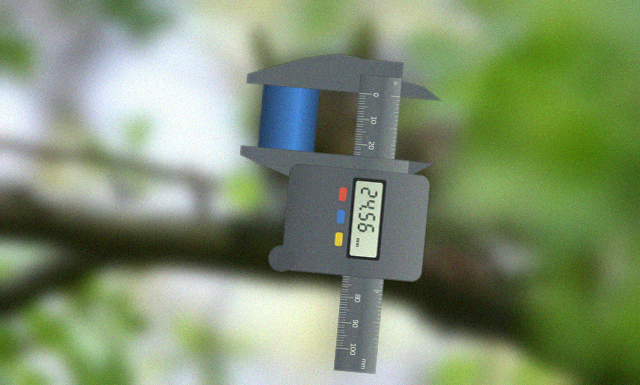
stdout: {"value": 24.56, "unit": "mm"}
